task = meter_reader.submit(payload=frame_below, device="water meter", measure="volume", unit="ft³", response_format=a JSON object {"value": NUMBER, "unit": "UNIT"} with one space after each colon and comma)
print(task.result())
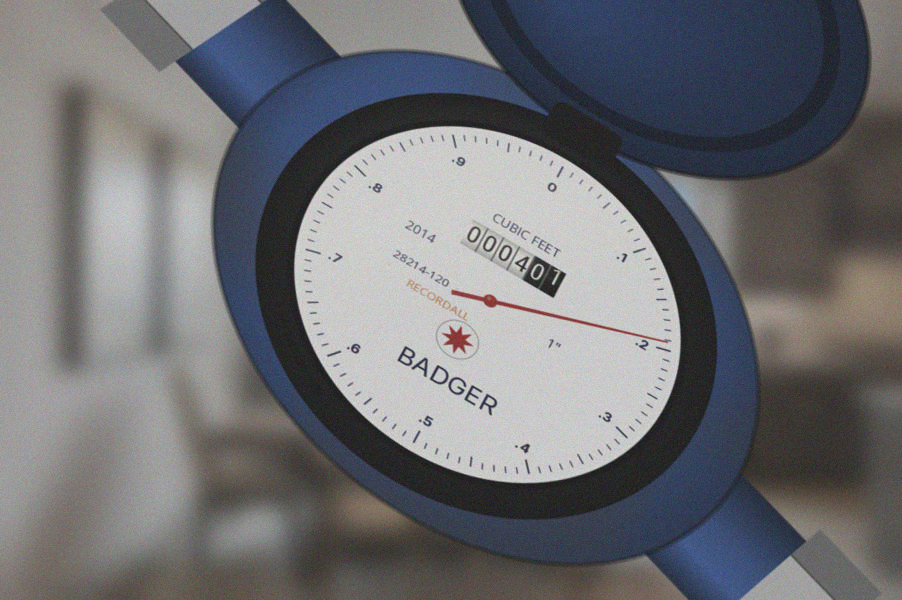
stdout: {"value": 401.19, "unit": "ft³"}
